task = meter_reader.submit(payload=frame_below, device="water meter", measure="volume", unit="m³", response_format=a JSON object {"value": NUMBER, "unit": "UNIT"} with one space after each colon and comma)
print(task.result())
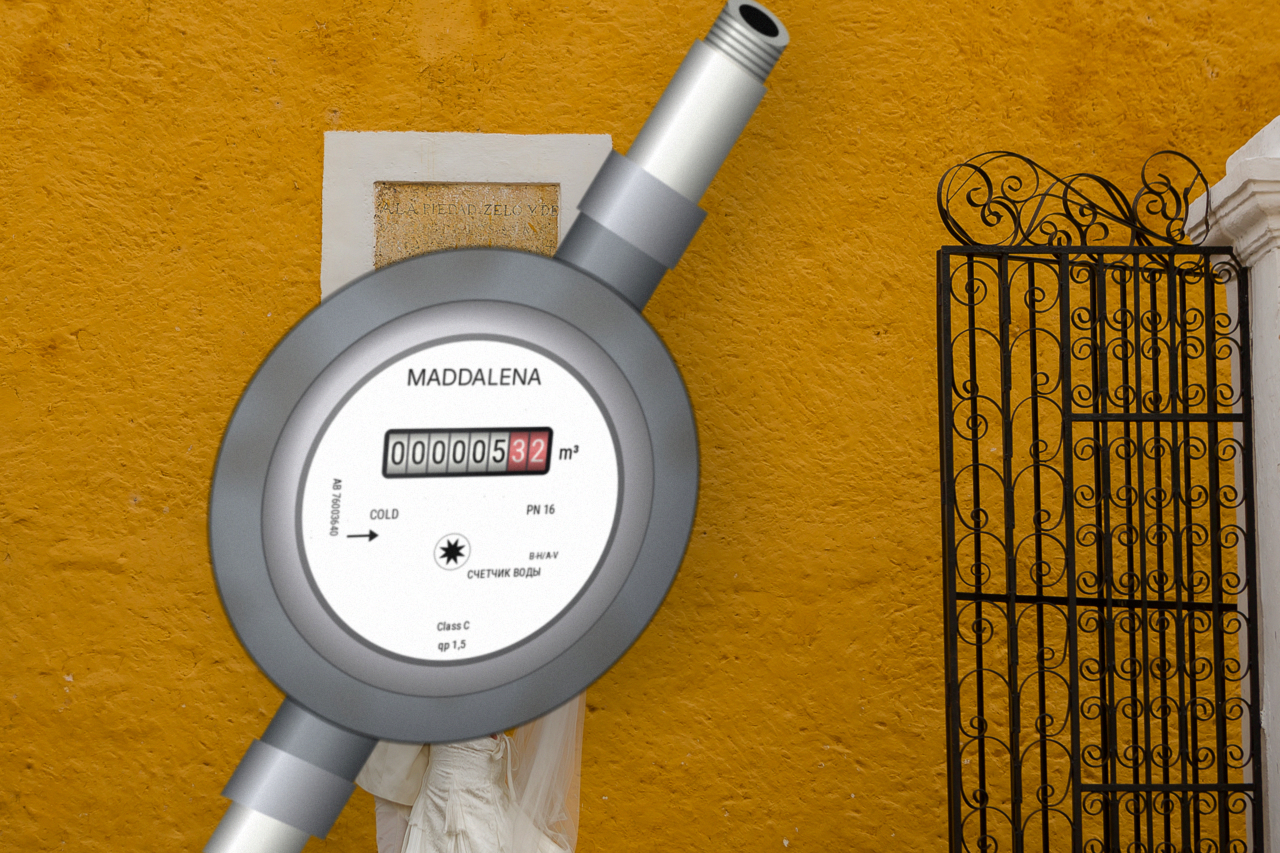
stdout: {"value": 5.32, "unit": "m³"}
